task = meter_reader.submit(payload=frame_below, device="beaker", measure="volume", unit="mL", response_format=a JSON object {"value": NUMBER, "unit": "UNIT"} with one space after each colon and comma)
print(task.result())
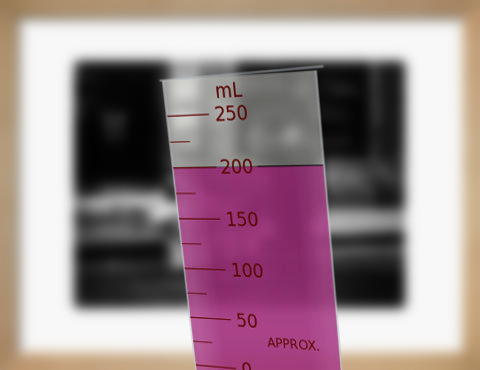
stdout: {"value": 200, "unit": "mL"}
